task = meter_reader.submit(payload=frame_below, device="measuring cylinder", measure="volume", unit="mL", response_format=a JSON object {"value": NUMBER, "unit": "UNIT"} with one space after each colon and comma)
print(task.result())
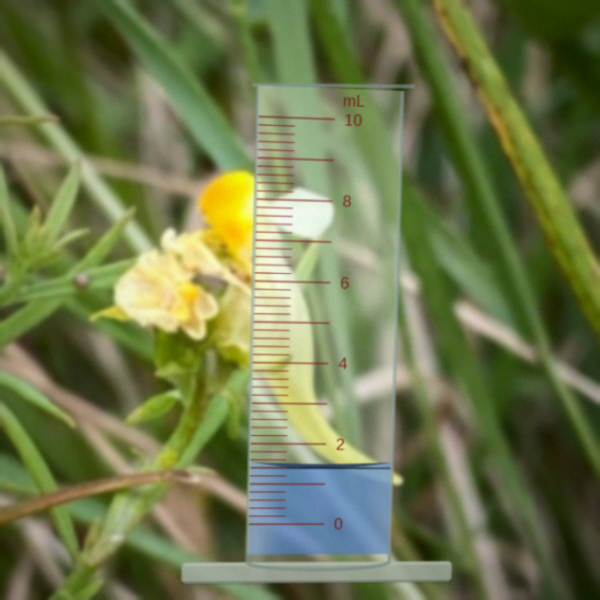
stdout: {"value": 1.4, "unit": "mL"}
